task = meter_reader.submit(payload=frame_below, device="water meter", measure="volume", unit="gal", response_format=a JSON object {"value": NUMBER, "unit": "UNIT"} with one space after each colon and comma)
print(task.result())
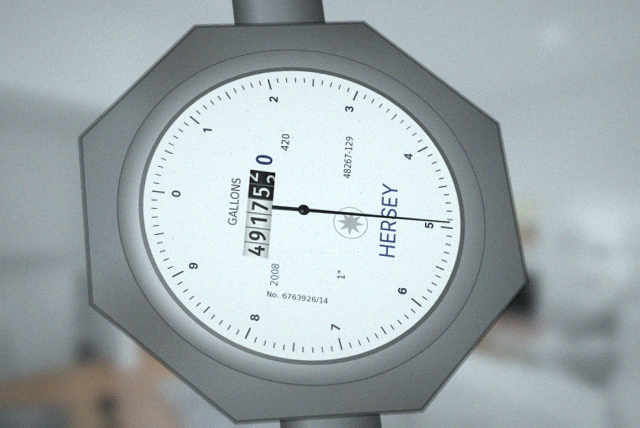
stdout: {"value": 4917524.9, "unit": "gal"}
